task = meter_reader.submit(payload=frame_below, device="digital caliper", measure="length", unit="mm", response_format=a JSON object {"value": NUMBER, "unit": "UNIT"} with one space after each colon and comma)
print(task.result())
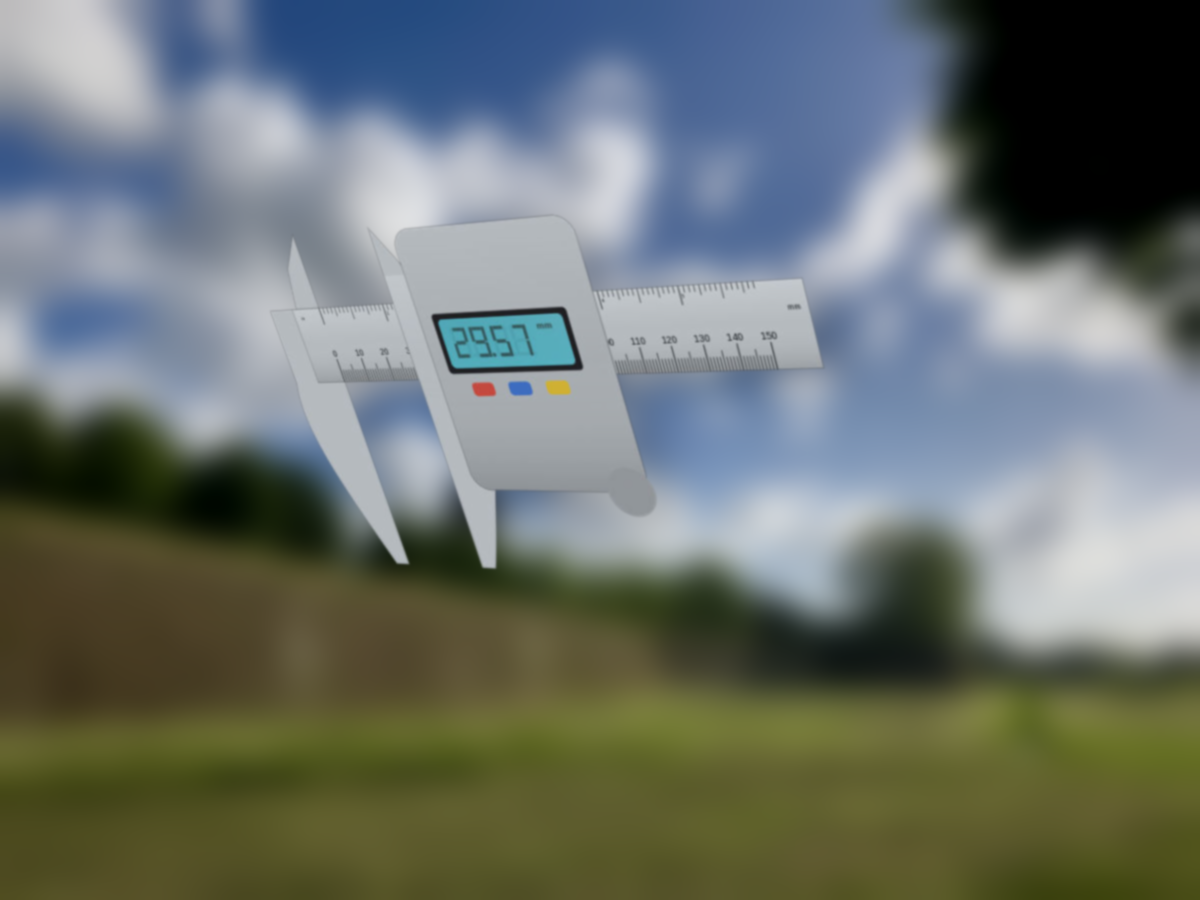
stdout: {"value": 29.57, "unit": "mm"}
